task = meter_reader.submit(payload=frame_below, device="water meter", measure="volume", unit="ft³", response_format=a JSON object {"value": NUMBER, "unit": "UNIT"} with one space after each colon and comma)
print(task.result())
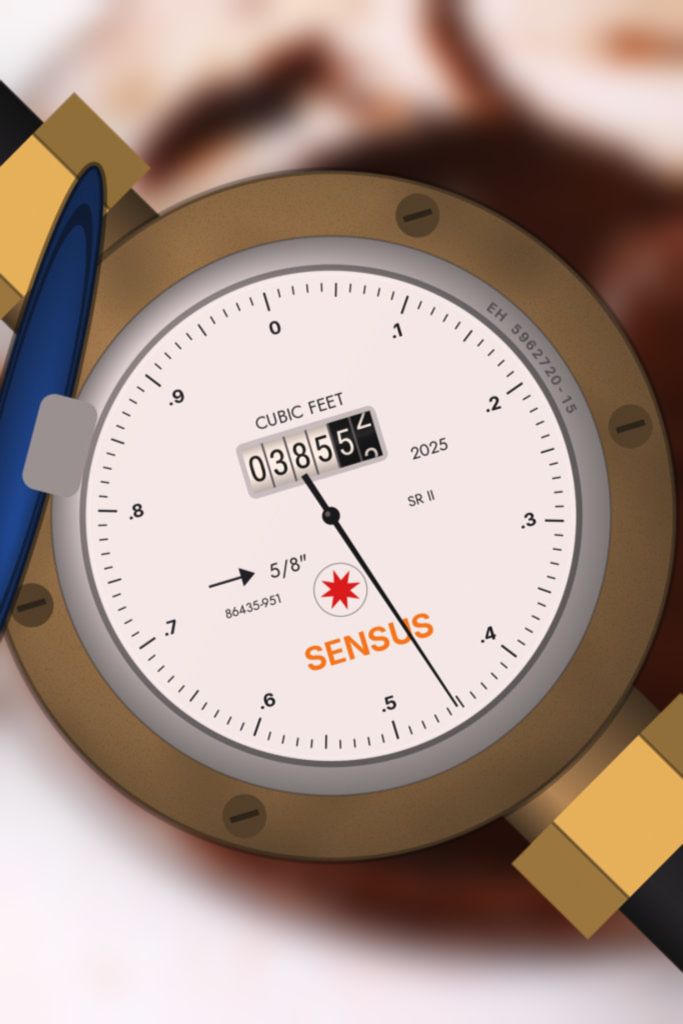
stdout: {"value": 38552.45, "unit": "ft³"}
